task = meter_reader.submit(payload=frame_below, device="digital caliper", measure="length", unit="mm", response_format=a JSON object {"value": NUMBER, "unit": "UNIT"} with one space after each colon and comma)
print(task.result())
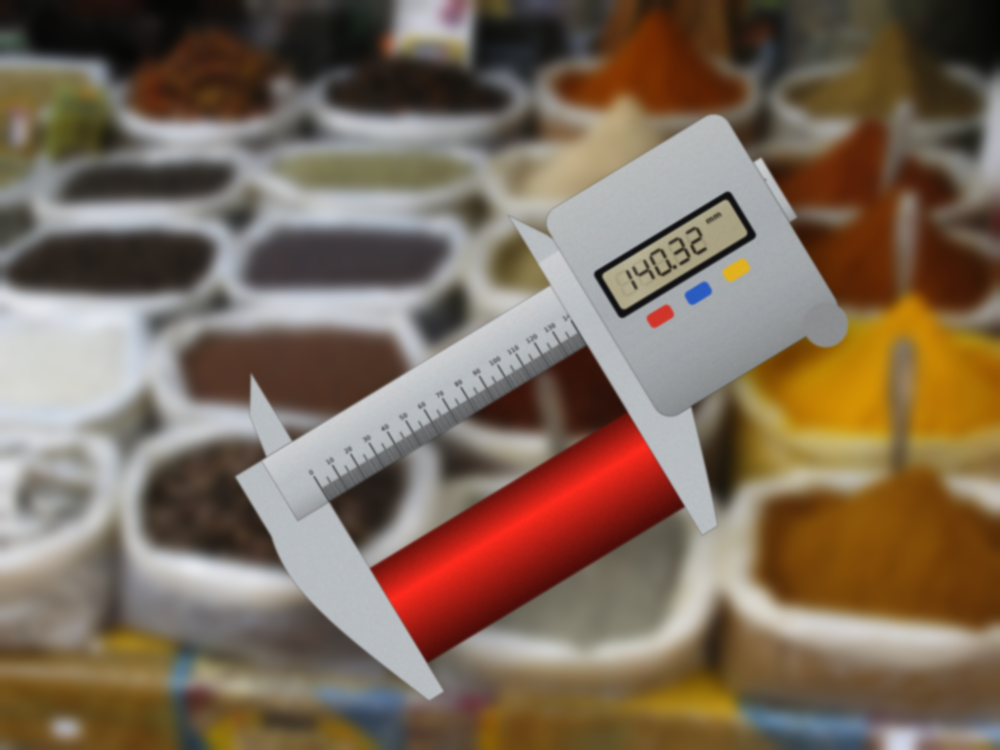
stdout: {"value": 140.32, "unit": "mm"}
